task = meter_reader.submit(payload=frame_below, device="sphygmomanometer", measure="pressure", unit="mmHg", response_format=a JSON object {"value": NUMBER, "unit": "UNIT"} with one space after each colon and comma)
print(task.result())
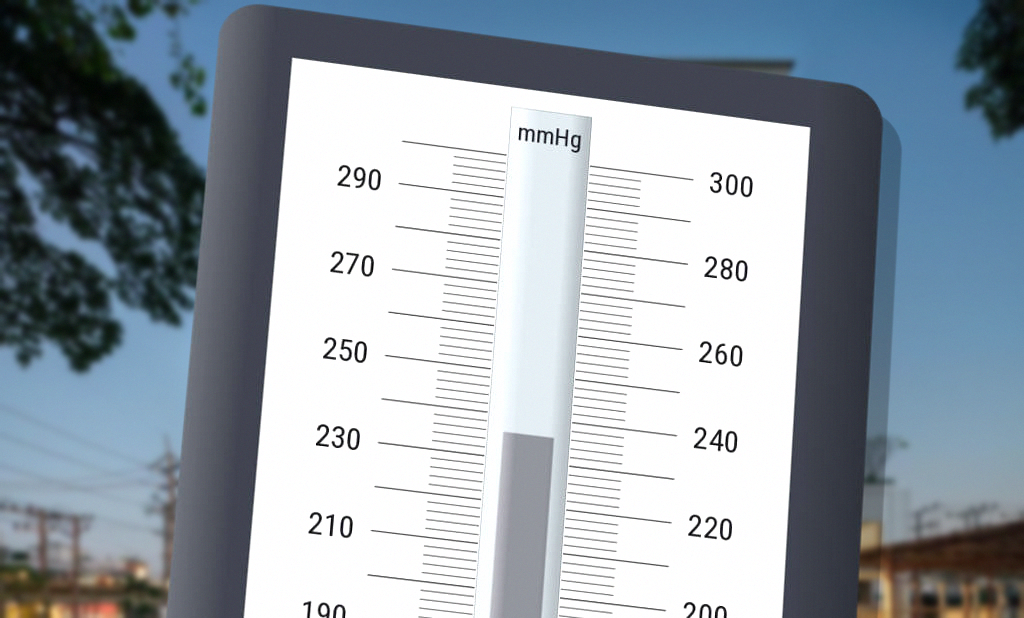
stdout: {"value": 236, "unit": "mmHg"}
